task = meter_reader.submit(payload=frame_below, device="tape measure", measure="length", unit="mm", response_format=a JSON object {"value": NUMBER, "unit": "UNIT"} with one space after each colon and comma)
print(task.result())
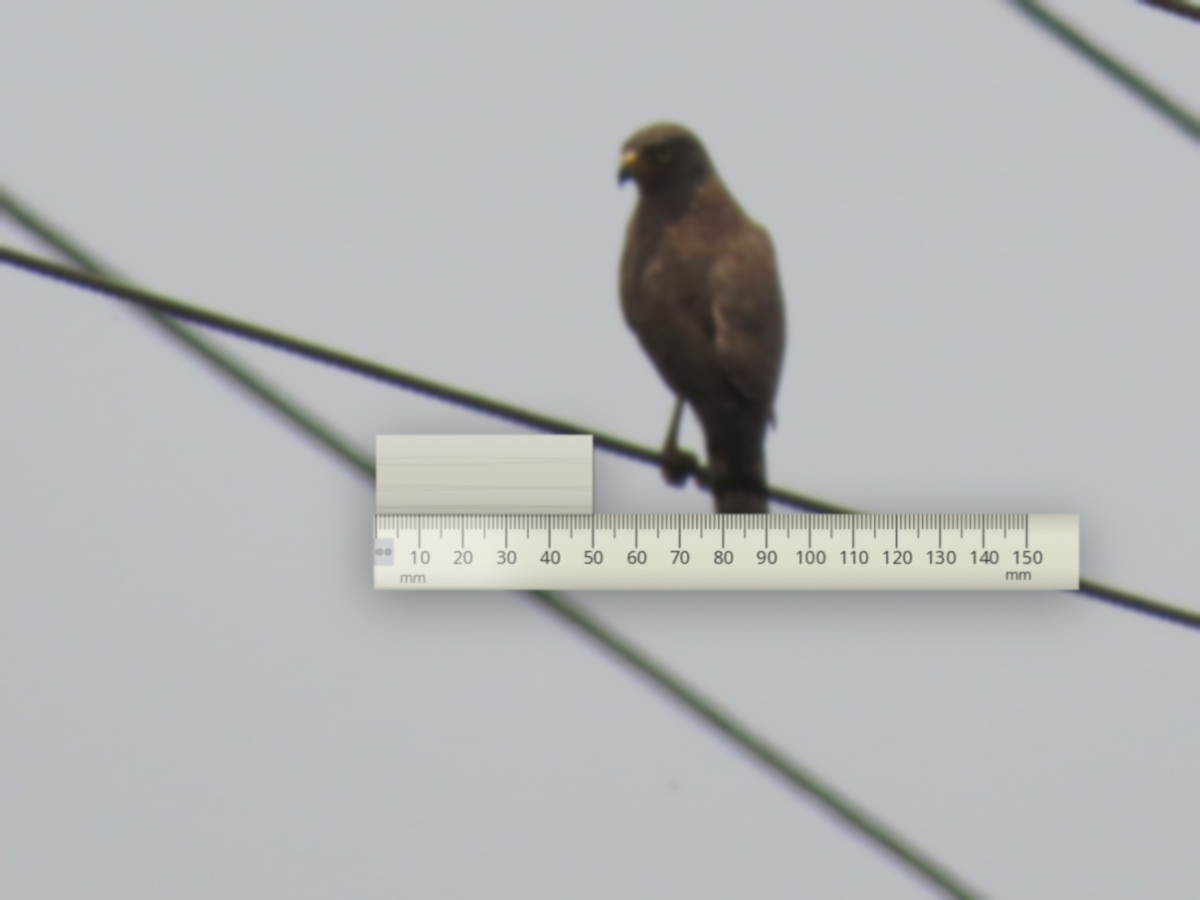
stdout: {"value": 50, "unit": "mm"}
